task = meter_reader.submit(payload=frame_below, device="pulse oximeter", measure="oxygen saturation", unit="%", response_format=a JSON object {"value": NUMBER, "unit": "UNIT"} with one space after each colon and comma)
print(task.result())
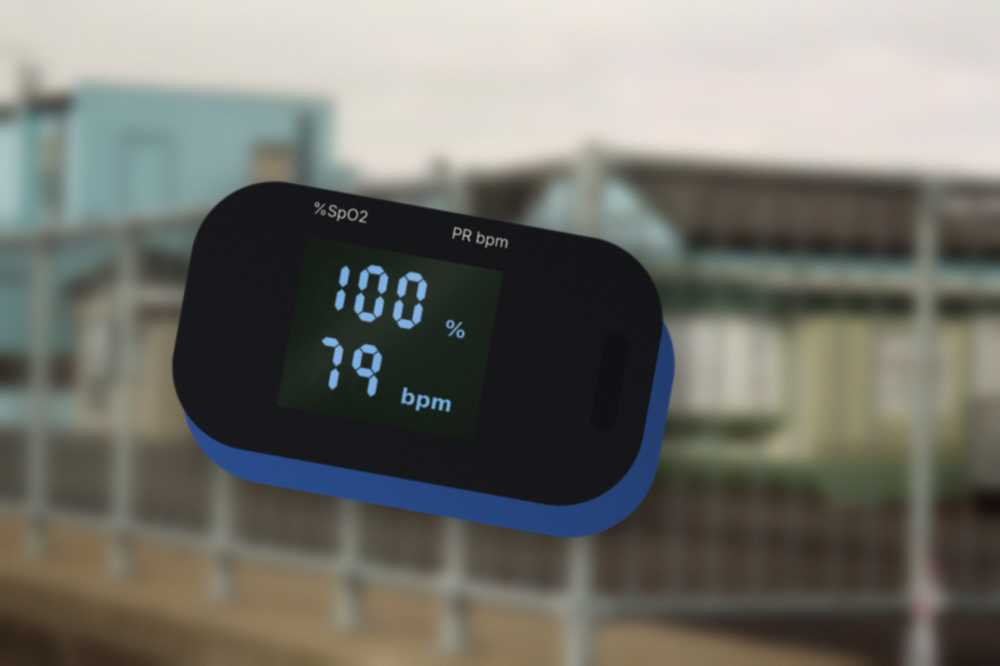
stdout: {"value": 100, "unit": "%"}
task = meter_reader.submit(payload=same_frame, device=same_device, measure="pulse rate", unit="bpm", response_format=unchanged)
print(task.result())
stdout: {"value": 79, "unit": "bpm"}
